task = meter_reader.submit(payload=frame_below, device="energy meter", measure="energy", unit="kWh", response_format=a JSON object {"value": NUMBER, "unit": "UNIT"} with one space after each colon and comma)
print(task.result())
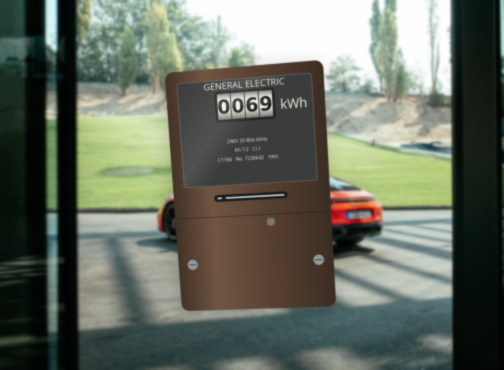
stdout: {"value": 69, "unit": "kWh"}
